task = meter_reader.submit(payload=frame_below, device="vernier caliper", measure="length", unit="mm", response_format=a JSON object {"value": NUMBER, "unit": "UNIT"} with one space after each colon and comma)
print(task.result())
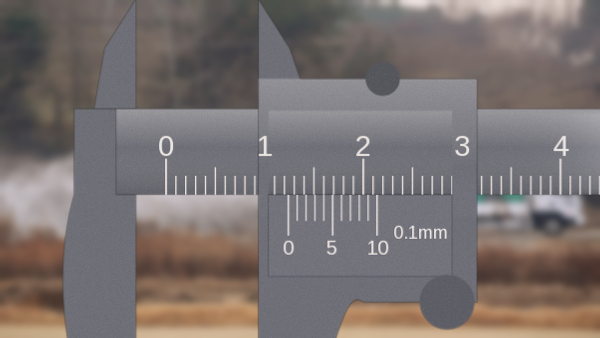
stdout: {"value": 12.4, "unit": "mm"}
